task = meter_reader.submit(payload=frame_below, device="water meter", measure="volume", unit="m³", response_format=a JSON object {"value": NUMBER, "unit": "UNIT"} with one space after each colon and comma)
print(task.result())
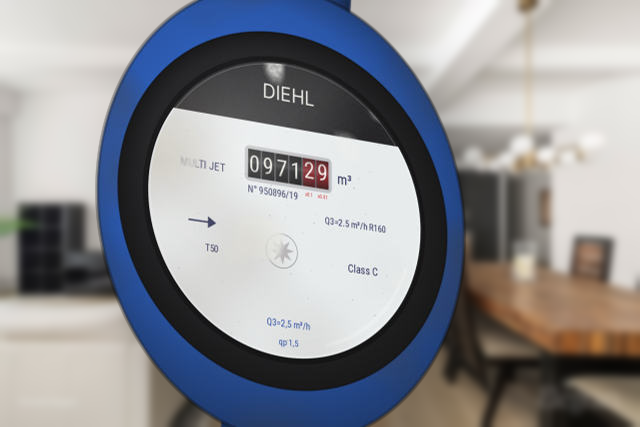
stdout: {"value": 971.29, "unit": "m³"}
